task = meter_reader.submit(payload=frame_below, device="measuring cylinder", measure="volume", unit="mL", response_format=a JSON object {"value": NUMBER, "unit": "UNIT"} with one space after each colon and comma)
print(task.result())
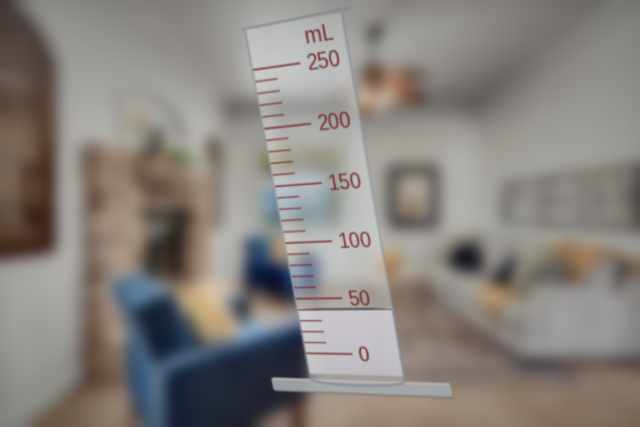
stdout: {"value": 40, "unit": "mL"}
